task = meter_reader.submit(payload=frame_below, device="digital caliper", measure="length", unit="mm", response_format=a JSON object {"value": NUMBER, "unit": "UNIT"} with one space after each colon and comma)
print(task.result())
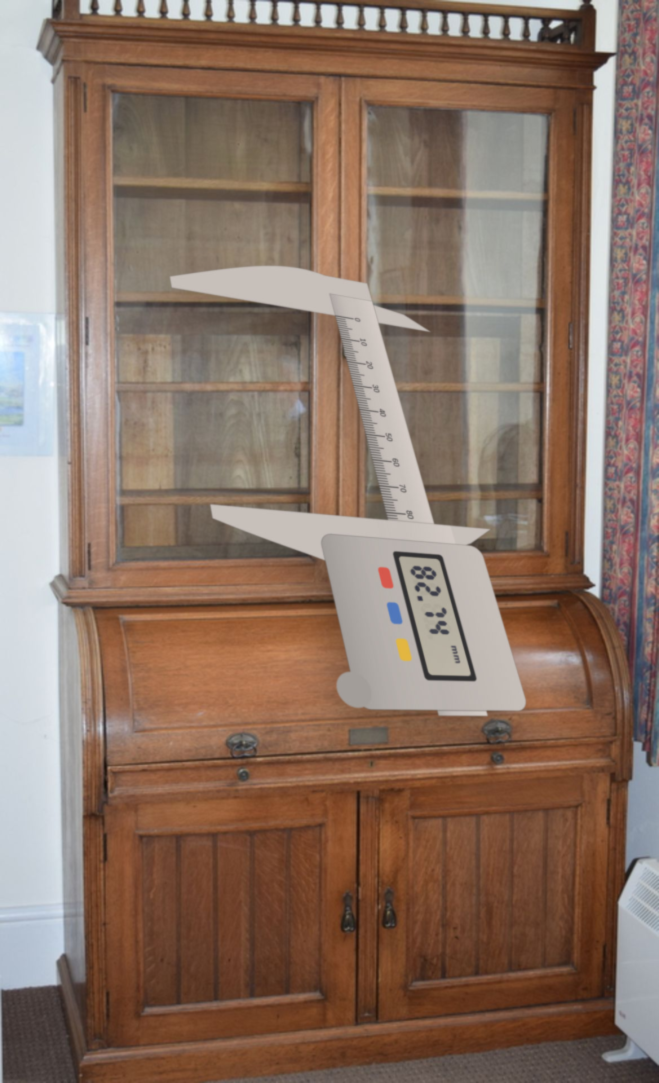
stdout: {"value": 82.74, "unit": "mm"}
